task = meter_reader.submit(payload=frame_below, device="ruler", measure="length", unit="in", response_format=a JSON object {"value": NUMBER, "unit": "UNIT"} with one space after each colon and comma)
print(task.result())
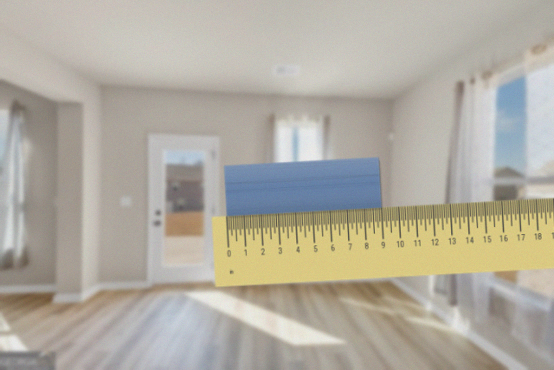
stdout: {"value": 9, "unit": "in"}
